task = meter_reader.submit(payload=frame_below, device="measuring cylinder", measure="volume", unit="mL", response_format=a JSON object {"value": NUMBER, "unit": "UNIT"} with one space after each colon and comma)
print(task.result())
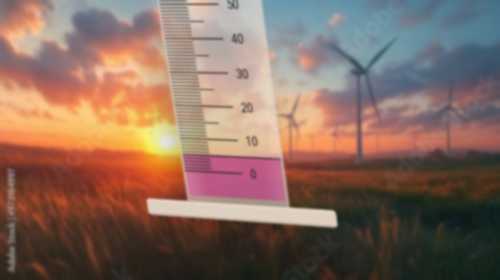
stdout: {"value": 5, "unit": "mL"}
